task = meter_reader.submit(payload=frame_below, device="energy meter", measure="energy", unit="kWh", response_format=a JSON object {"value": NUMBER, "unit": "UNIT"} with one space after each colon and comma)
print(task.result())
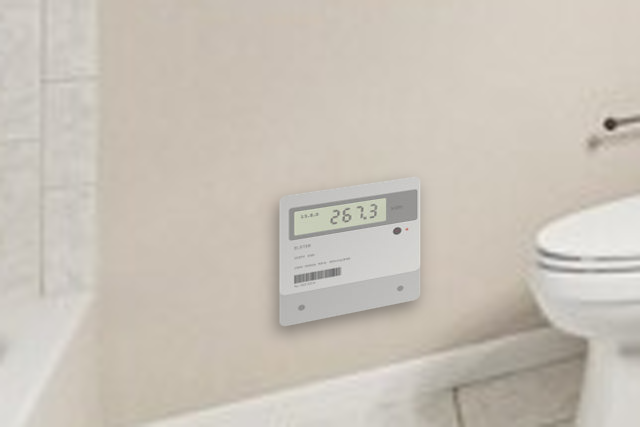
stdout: {"value": 267.3, "unit": "kWh"}
